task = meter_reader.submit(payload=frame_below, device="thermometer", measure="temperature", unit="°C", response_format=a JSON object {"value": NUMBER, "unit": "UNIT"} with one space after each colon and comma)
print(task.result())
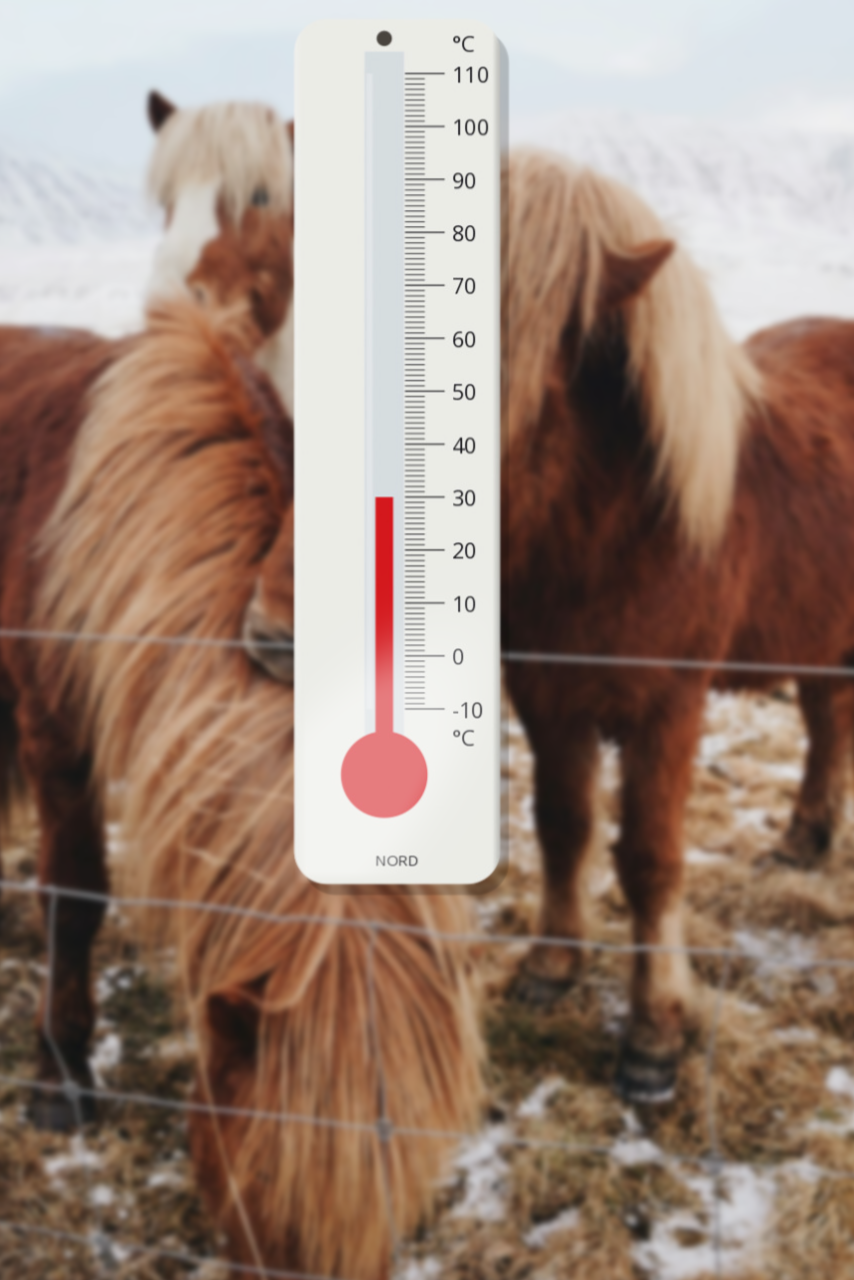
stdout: {"value": 30, "unit": "°C"}
